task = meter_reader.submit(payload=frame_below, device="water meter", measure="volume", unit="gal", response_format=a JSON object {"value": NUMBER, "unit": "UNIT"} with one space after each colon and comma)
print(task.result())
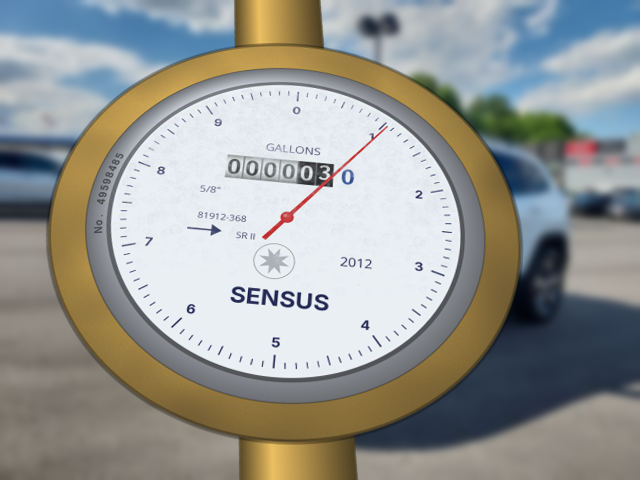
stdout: {"value": 31.0, "unit": "gal"}
